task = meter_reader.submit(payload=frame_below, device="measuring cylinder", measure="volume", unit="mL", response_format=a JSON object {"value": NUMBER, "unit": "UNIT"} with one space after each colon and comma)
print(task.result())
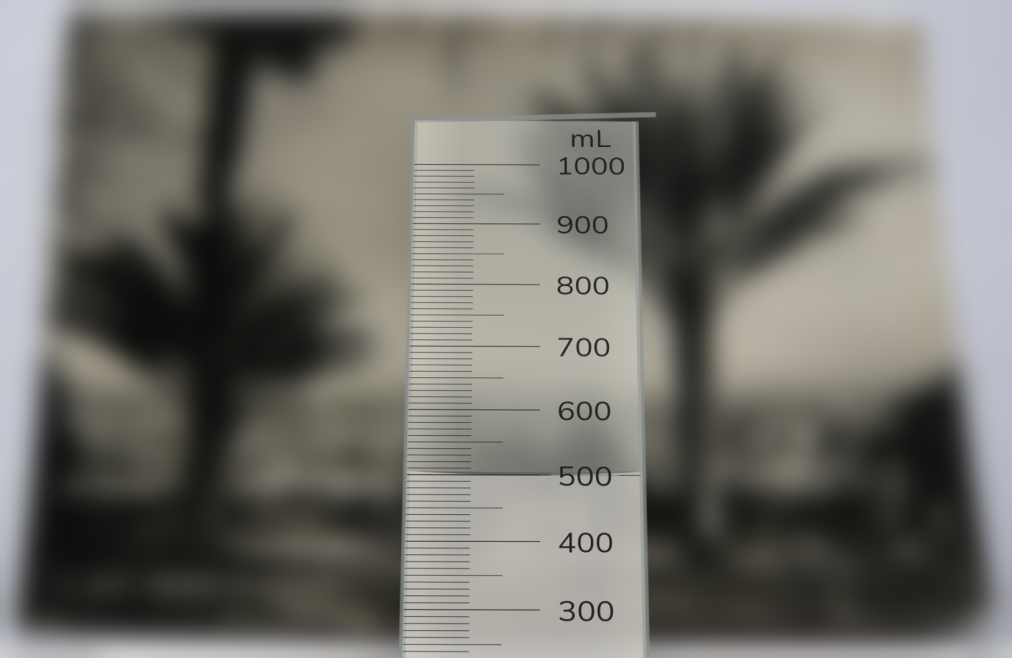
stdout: {"value": 500, "unit": "mL"}
